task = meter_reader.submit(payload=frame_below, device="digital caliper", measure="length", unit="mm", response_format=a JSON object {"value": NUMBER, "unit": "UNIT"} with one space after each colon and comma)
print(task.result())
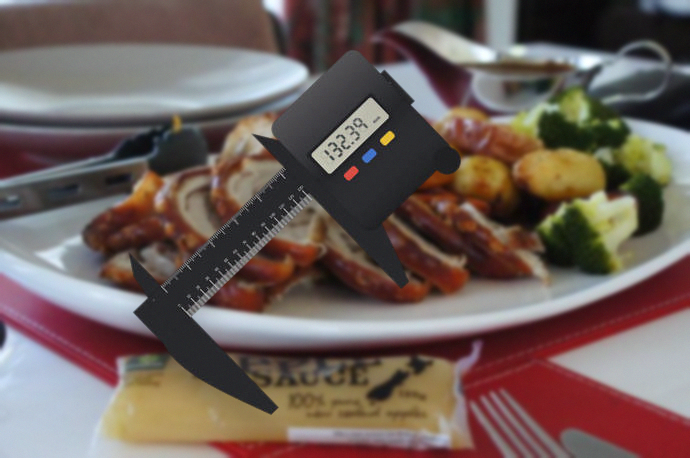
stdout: {"value": 132.39, "unit": "mm"}
